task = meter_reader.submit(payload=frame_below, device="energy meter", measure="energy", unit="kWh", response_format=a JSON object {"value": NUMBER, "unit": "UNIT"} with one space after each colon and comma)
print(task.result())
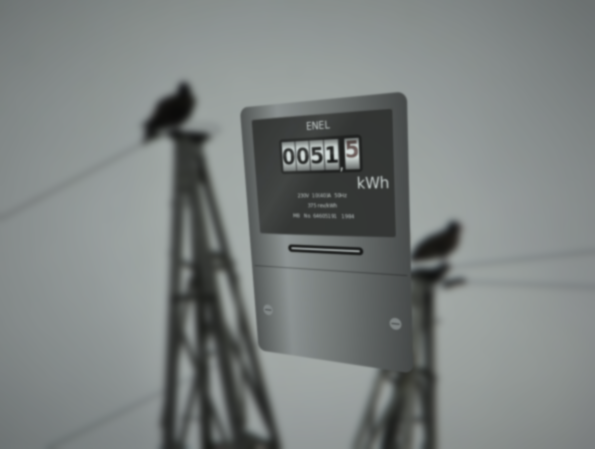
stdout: {"value": 51.5, "unit": "kWh"}
